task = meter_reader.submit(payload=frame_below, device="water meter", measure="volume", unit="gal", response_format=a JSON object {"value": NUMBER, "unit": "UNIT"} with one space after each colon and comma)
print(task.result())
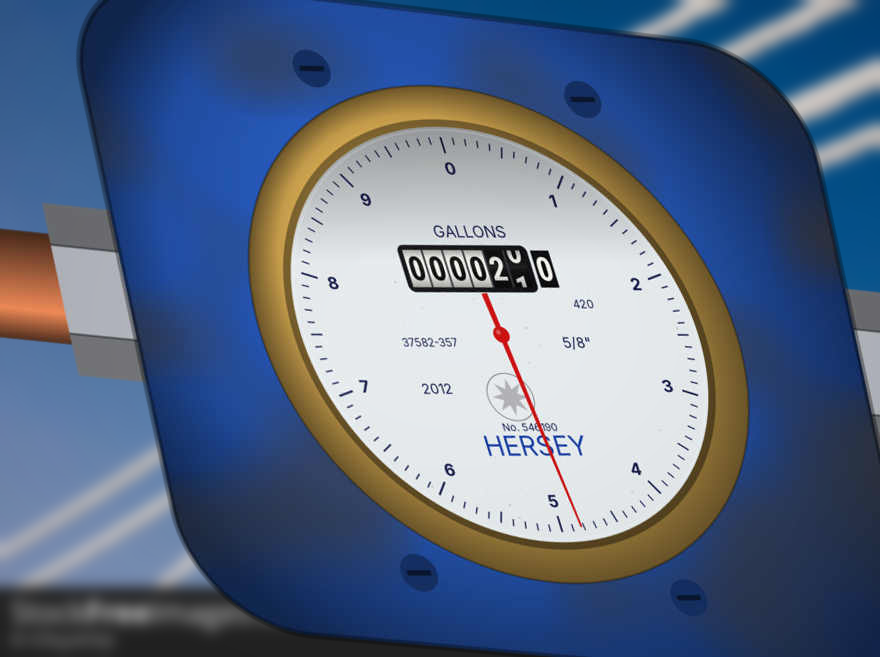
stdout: {"value": 204.8, "unit": "gal"}
